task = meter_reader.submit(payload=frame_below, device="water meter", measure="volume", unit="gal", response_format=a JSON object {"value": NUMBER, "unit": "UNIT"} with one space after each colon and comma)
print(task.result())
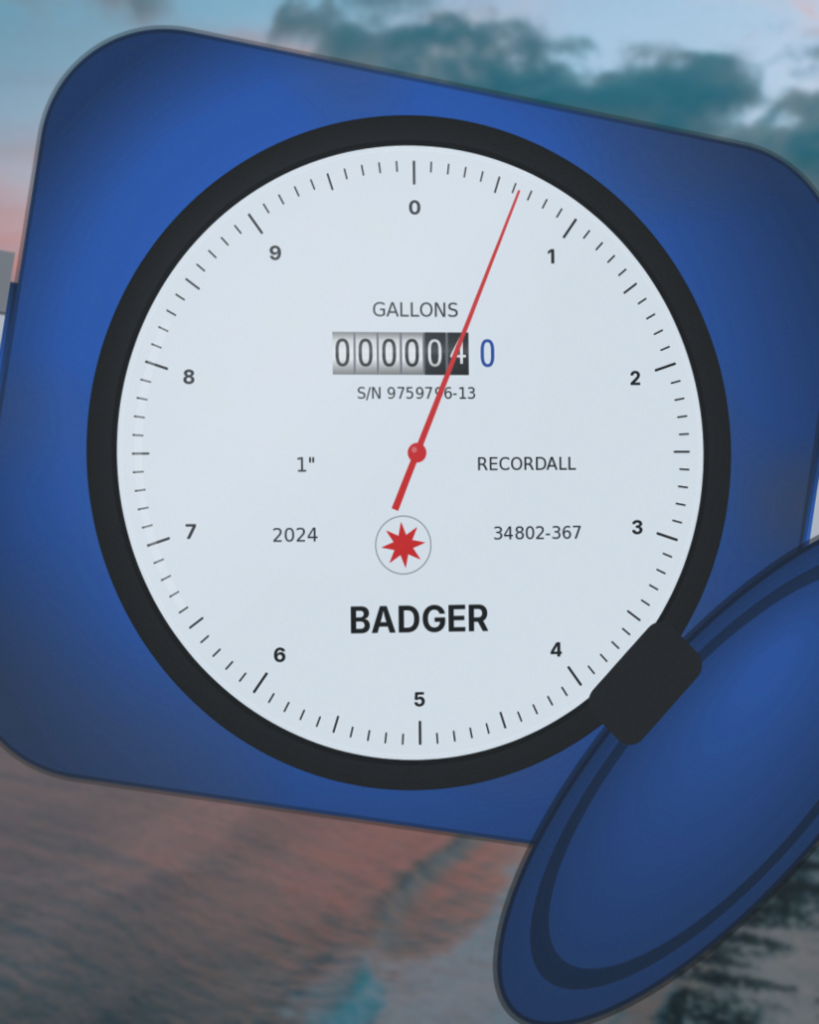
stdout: {"value": 40.6, "unit": "gal"}
